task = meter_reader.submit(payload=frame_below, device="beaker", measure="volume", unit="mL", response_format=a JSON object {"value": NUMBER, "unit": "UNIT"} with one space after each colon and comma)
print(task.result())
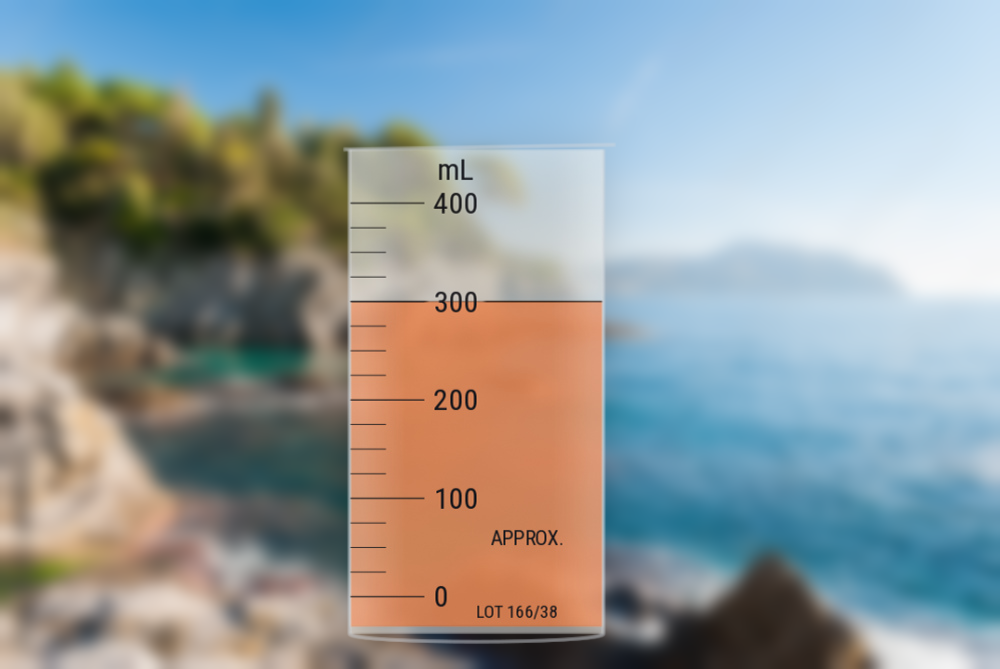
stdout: {"value": 300, "unit": "mL"}
